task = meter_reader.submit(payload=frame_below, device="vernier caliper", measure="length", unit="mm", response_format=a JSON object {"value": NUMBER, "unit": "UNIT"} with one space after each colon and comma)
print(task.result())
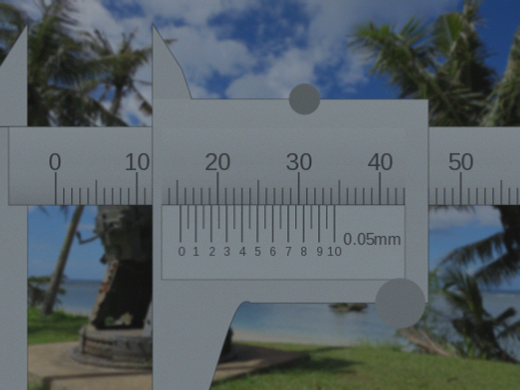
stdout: {"value": 15.4, "unit": "mm"}
